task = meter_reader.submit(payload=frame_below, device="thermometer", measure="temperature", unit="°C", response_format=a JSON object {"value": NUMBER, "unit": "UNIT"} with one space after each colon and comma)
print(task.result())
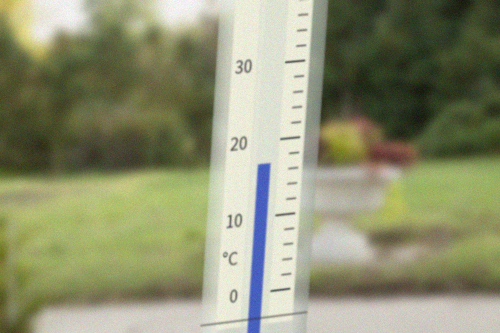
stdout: {"value": 17, "unit": "°C"}
